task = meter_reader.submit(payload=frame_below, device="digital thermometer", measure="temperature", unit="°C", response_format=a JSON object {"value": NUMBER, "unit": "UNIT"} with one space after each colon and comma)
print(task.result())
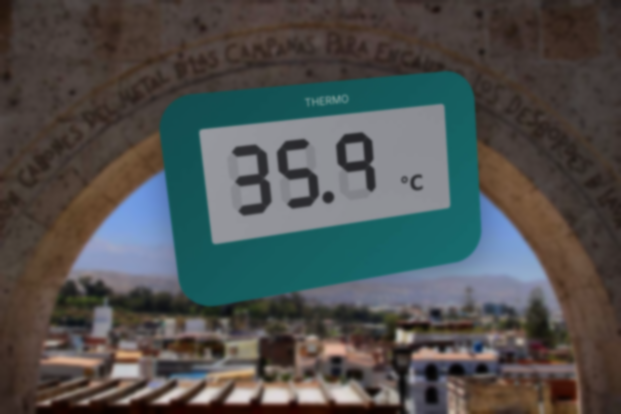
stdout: {"value": 35.9, "unit": "°C"}
